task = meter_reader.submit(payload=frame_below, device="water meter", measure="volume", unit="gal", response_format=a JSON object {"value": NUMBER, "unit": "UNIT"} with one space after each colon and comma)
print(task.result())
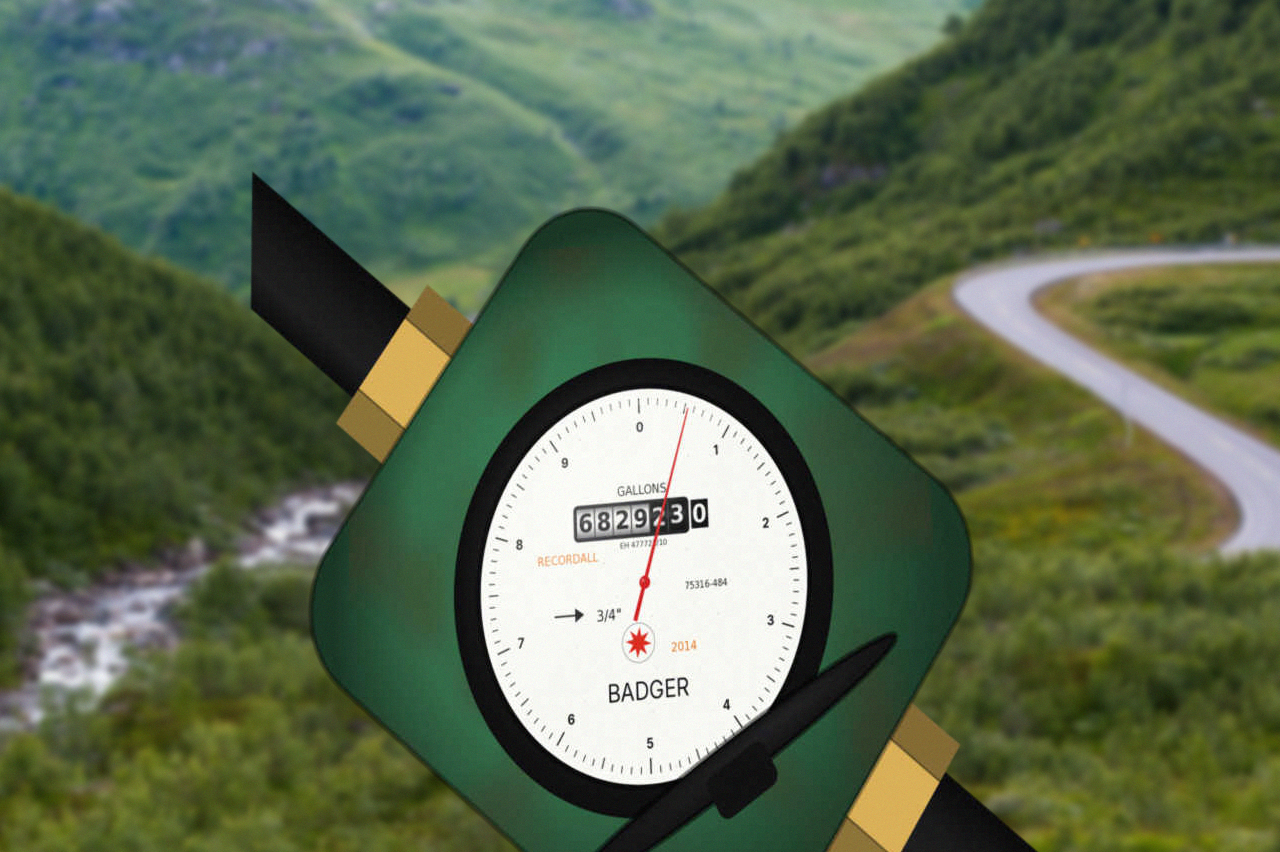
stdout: {"value": 6829230.5, "unit": "gal"}
